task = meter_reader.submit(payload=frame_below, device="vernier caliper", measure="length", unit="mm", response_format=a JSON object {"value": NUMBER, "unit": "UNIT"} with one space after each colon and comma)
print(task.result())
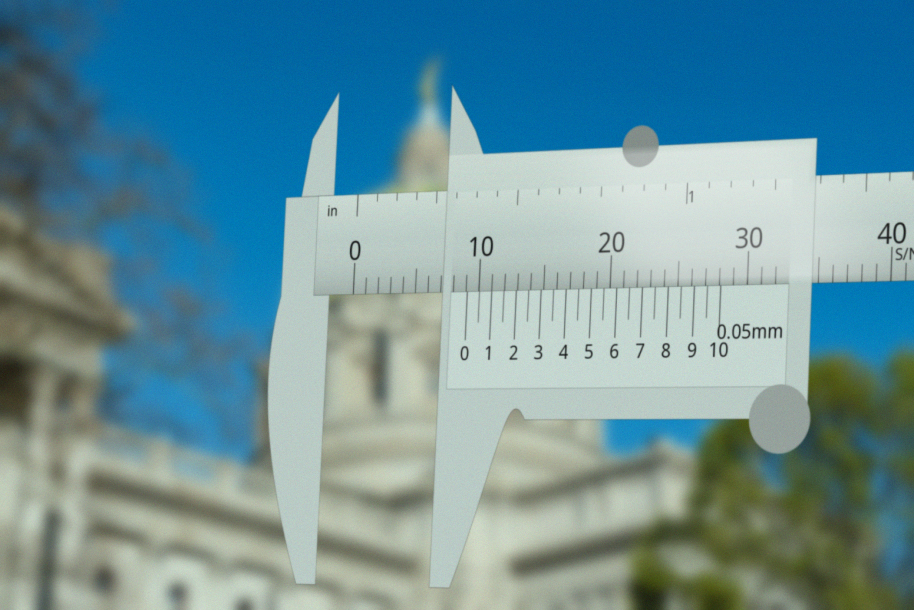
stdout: {"value": 9.1, "unit": "mm"}
